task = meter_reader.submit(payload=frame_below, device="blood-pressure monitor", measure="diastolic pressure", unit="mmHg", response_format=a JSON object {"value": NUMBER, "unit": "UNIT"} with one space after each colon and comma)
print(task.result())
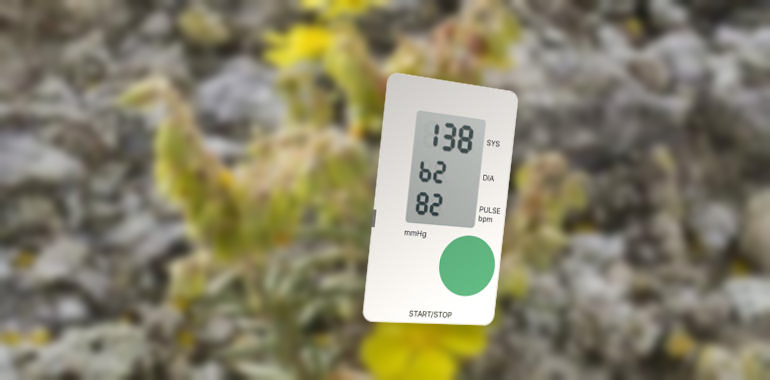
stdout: {"value": 62, "unit": "mmHg"}
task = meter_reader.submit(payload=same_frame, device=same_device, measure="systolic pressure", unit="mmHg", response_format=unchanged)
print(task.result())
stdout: {"value": 138, "unit": "mmHg"}
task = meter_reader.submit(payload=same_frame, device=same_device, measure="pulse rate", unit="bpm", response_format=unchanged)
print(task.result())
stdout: {"value": 82, "unit": "bpm"}
